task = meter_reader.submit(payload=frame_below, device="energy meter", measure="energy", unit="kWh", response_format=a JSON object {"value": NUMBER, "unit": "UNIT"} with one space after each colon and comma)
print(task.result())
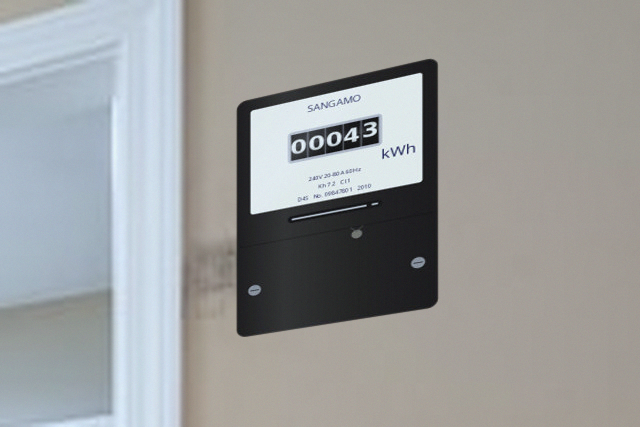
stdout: {"value": 43, "unit": "kWh"}
